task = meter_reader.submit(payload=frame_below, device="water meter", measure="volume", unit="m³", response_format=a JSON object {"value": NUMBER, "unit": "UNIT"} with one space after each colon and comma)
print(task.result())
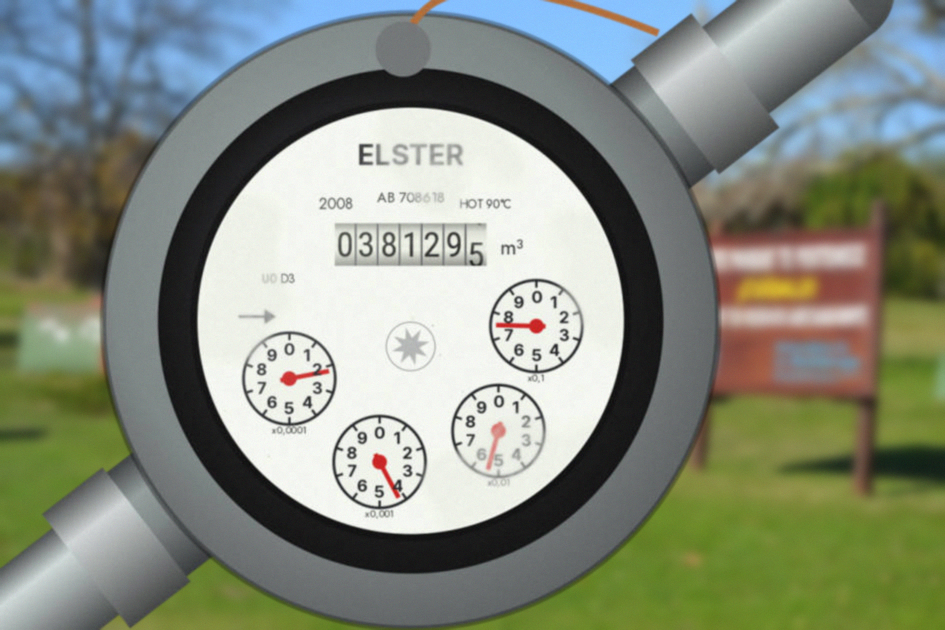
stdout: {"value": 381294.7542, "unit": "m³"}
